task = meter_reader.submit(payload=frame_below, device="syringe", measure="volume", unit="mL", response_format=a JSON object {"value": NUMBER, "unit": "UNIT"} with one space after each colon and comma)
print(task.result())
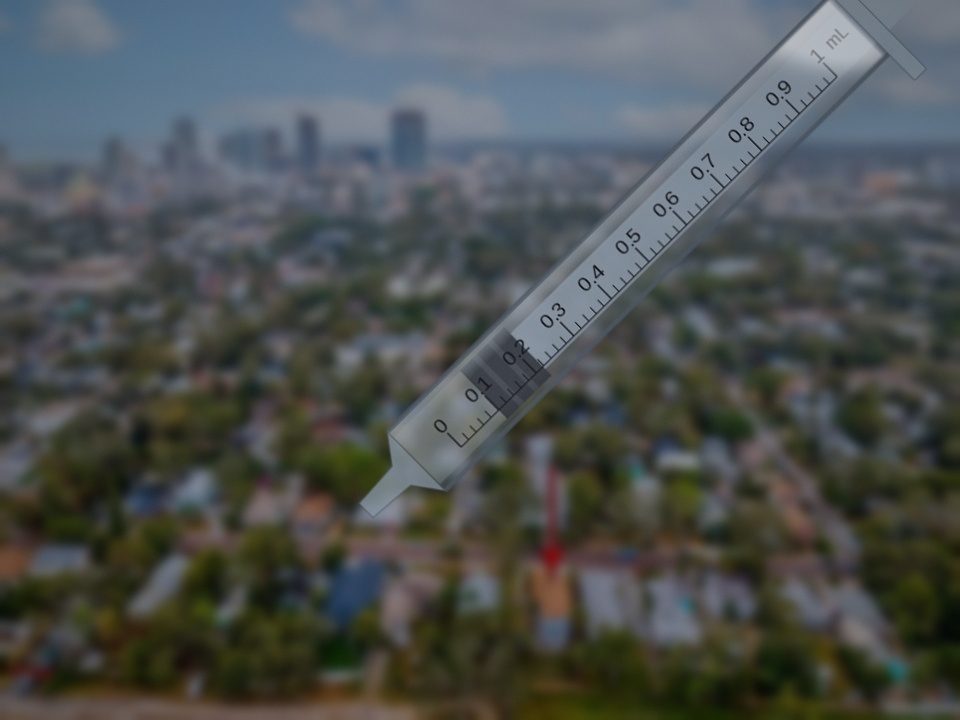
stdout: {"value": 0.1, "unit": "mL"}
